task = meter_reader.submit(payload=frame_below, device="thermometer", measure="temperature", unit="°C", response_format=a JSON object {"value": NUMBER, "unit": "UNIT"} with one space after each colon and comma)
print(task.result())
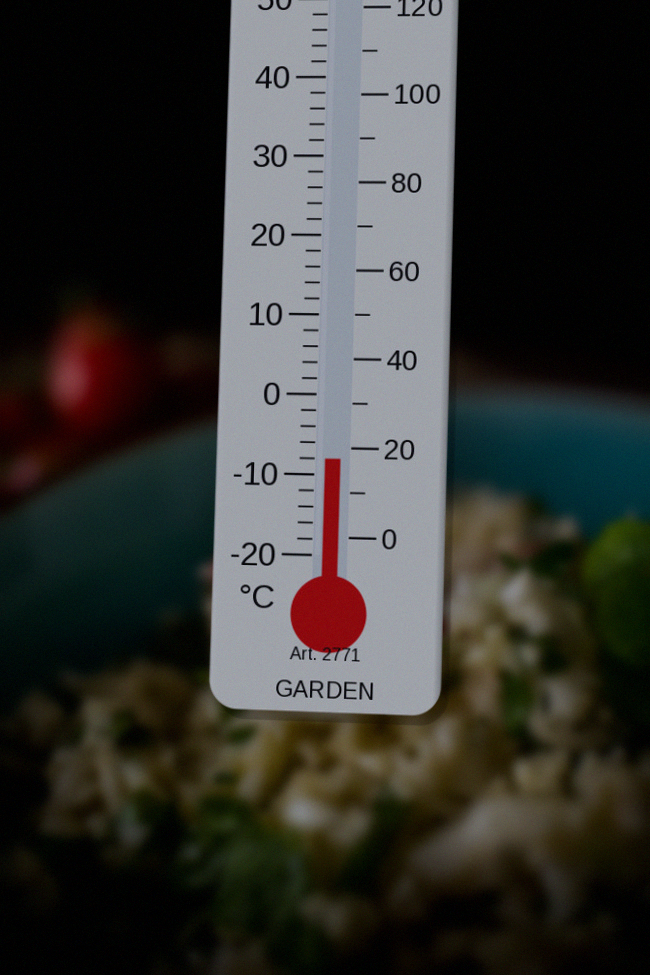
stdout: {"value": -8, "unit": "°C"}
